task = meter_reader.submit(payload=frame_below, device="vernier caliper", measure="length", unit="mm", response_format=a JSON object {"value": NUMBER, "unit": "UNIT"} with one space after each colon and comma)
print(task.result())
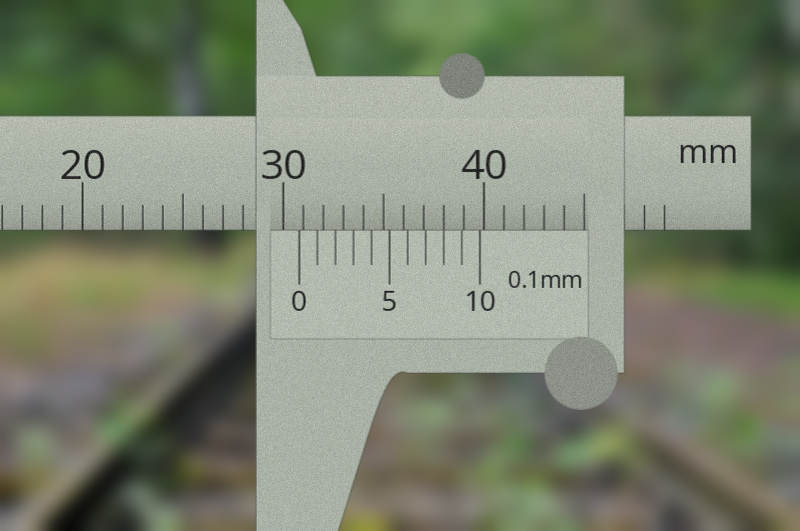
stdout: {"value": 30.8, "unit": "mm"}
